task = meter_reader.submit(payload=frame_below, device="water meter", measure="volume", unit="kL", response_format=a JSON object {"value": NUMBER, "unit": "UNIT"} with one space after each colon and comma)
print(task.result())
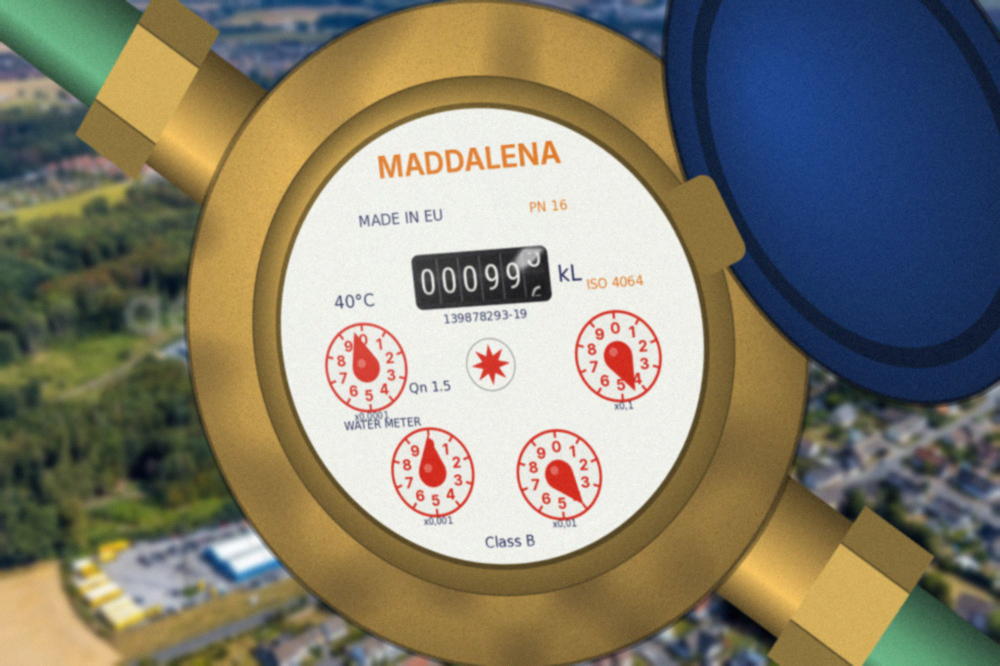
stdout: {"value": 995.4399, "unit": "kL"}
